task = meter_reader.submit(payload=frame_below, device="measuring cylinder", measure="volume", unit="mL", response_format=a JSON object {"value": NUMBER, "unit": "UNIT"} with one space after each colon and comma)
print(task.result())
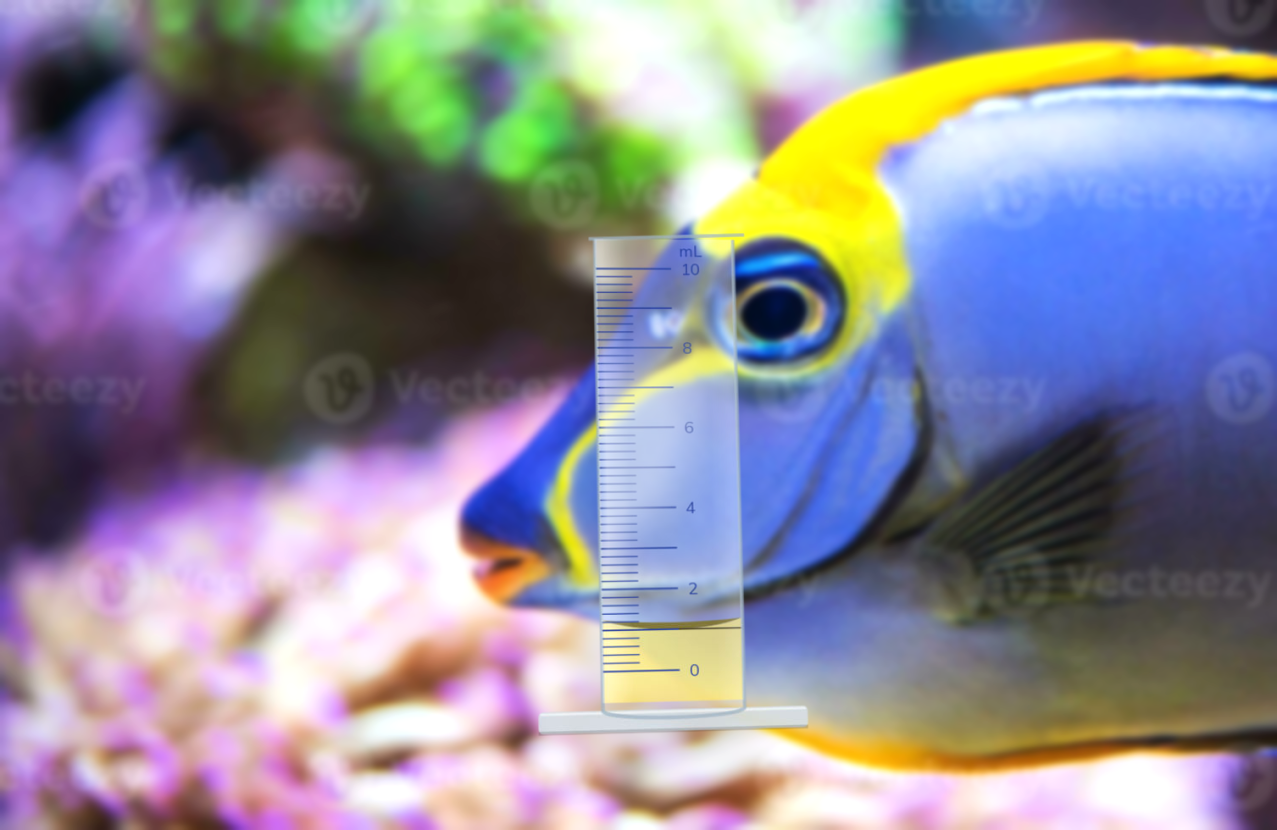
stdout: {"value": 1, "unit": "mL"}
